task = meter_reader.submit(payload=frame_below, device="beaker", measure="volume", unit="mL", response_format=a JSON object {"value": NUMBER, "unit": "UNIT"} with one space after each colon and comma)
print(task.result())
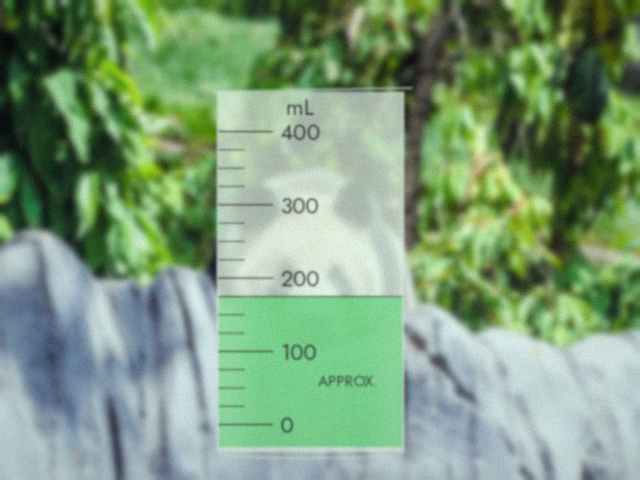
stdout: {"value": 175, "unit": "mL"}
